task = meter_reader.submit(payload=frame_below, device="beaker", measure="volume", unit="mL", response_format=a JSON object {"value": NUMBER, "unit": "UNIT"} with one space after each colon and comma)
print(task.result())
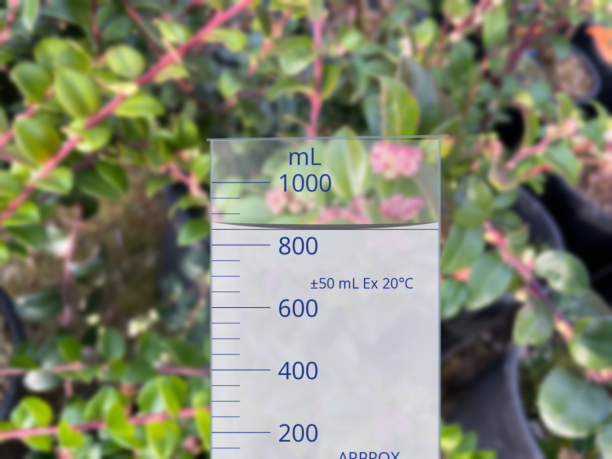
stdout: {"value": 850, "unit": "mL"}
